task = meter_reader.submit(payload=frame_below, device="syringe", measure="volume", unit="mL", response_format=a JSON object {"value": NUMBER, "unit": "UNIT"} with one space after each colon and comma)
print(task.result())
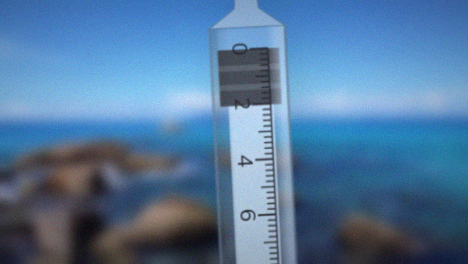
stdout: {"value": 0, "unit": "mL"}
